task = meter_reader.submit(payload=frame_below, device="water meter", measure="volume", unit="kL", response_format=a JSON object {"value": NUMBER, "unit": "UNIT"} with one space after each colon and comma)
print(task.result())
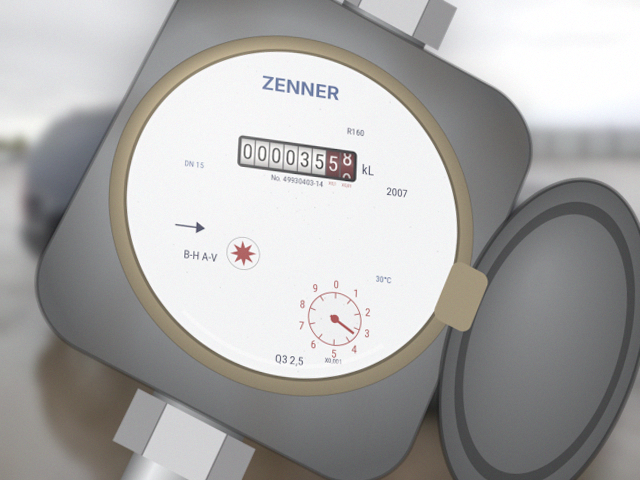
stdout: {"value": 35.583, "unit": "kL"}
